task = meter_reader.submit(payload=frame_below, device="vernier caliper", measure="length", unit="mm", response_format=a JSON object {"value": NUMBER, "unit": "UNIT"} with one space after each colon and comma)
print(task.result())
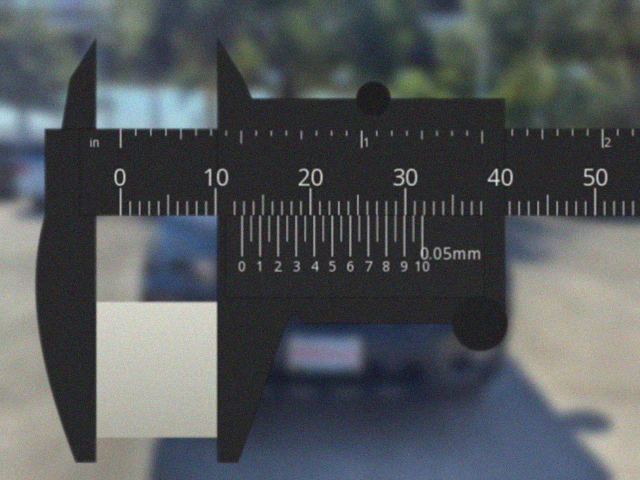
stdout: {"value": 12.8, "unit": "mm"}
